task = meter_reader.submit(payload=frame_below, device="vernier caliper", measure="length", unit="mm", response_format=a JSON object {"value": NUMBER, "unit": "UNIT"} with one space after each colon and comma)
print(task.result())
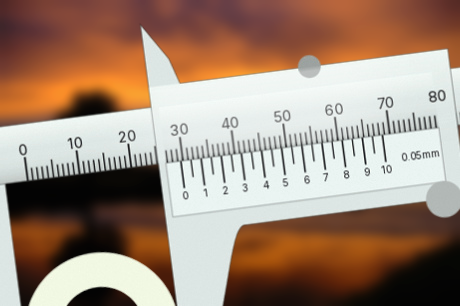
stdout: {"value": 29.6, "unit": "mm"}
